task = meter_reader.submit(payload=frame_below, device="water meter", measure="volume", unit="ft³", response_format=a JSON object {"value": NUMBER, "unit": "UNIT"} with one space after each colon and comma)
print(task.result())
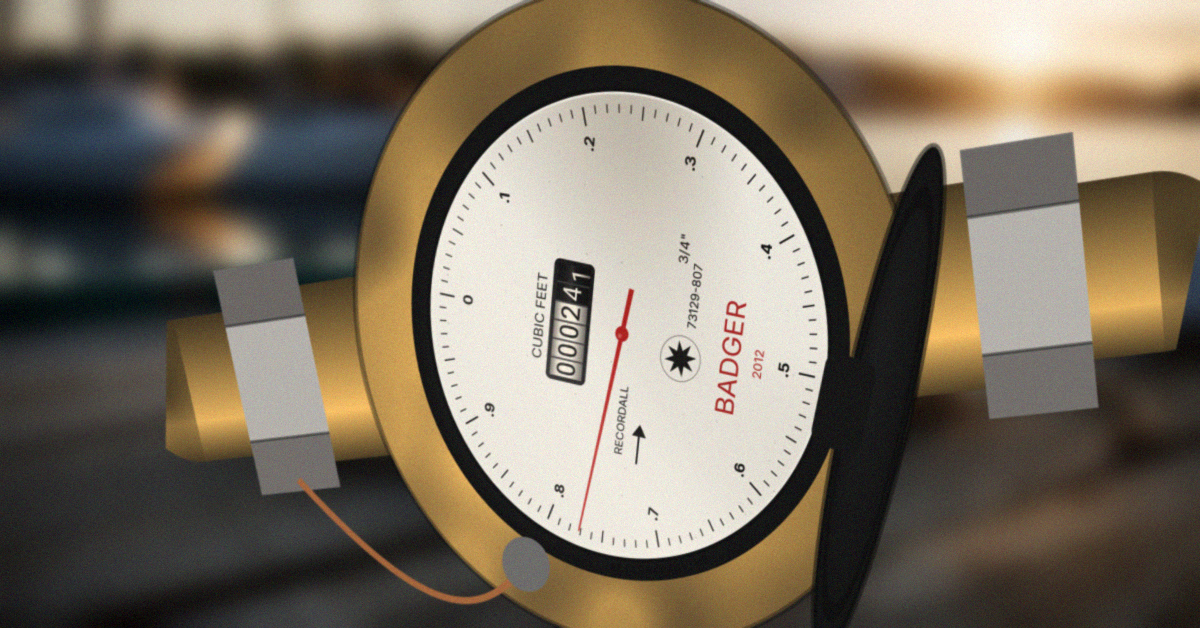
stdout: {"value": 240.77, "unit": "ft³"}
